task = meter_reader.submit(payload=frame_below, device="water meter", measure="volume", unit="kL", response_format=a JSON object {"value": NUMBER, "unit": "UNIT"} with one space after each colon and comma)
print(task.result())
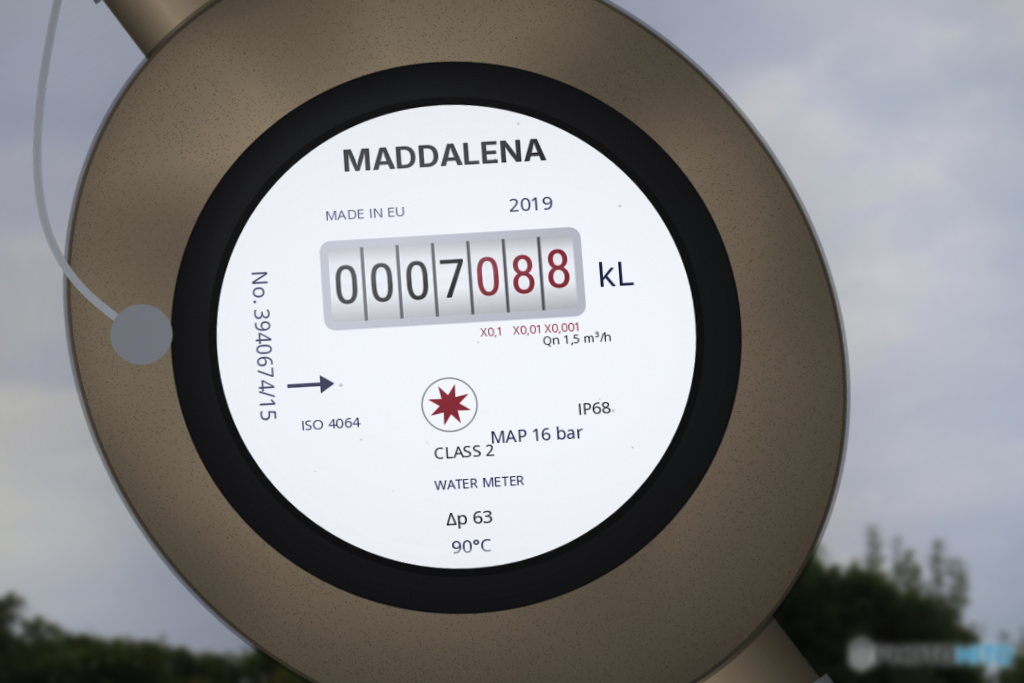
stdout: {"value": 7.088, "unit": "kL"}
